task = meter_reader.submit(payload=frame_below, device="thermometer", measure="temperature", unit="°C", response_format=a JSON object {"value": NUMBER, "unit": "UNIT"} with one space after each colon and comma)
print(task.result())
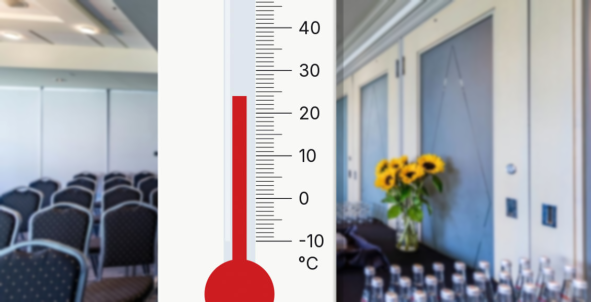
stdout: {"value": 24, "unit": "°C"}
